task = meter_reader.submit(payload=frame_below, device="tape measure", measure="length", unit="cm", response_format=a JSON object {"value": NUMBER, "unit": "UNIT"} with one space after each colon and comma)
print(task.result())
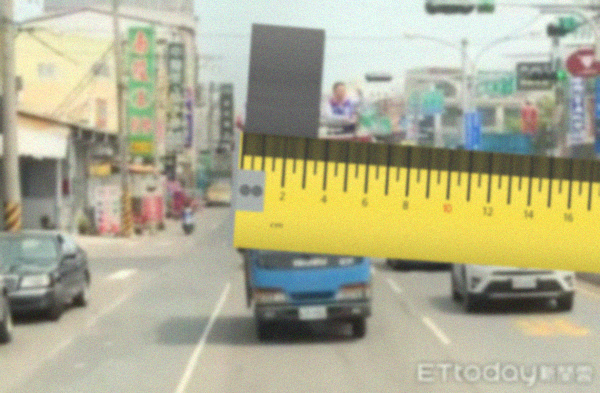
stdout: {"value": 3.5, "unit": "cm"}
